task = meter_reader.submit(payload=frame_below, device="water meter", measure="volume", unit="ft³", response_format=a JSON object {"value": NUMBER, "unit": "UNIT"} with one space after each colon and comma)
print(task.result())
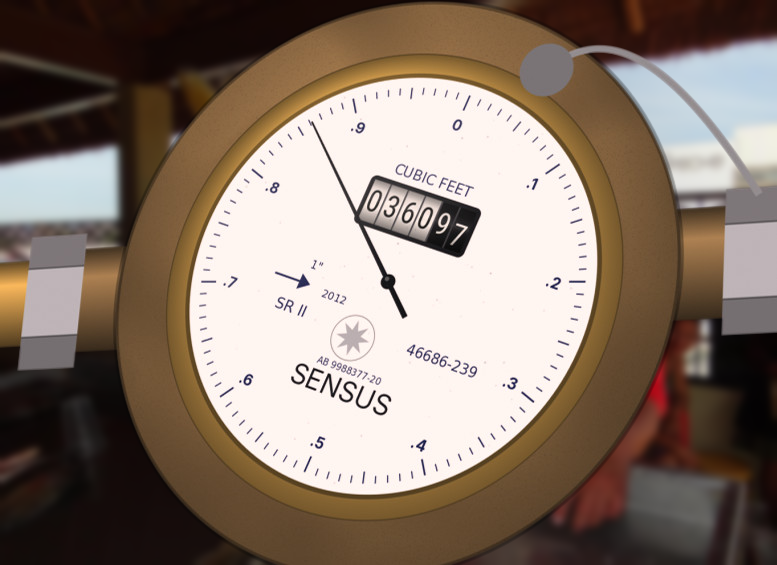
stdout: {"value": 36096.86, "unit": "ft³"}
